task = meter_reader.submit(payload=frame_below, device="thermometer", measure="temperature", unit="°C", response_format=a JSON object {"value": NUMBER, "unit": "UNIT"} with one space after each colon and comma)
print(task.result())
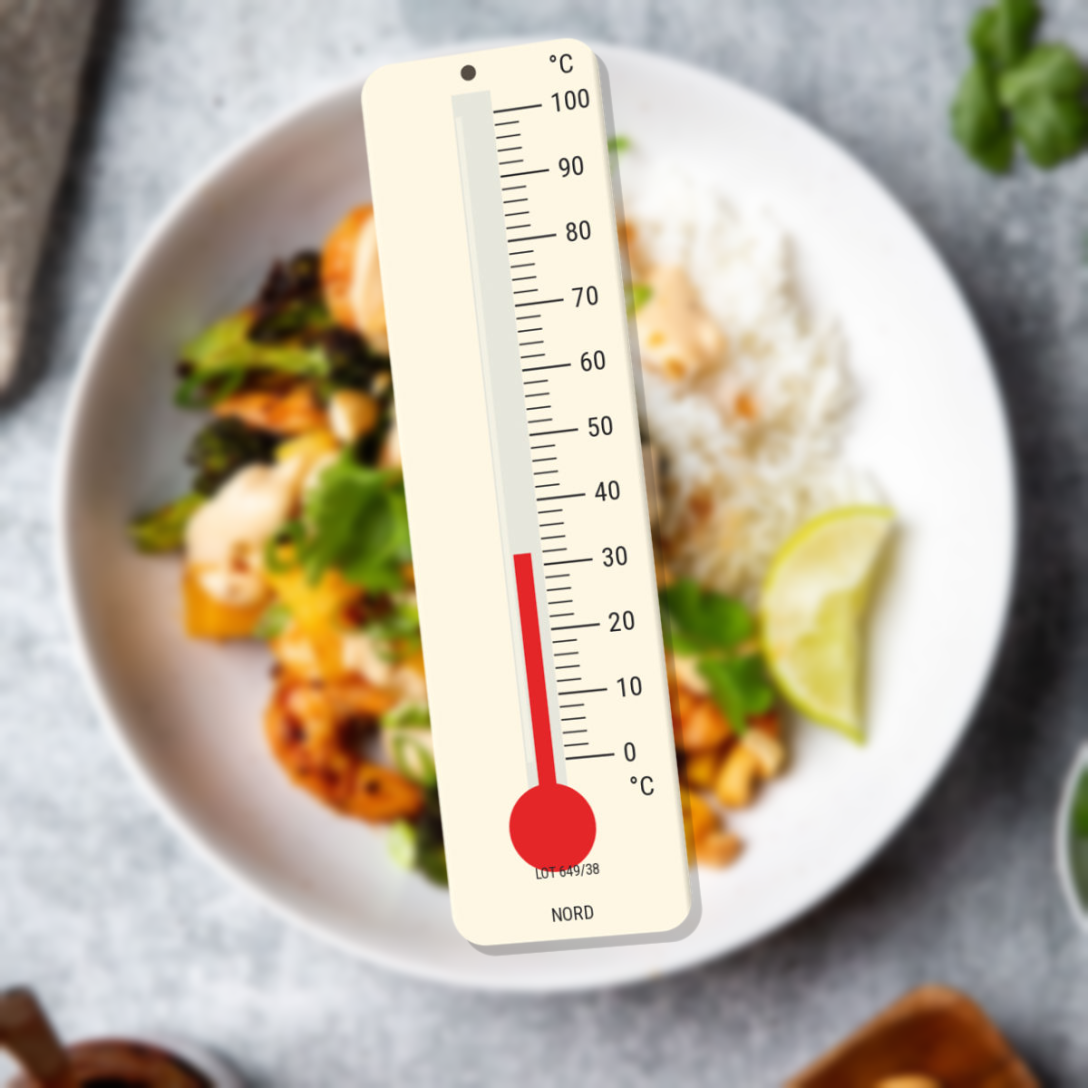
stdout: {"value": 32, "unit": "°C"}
